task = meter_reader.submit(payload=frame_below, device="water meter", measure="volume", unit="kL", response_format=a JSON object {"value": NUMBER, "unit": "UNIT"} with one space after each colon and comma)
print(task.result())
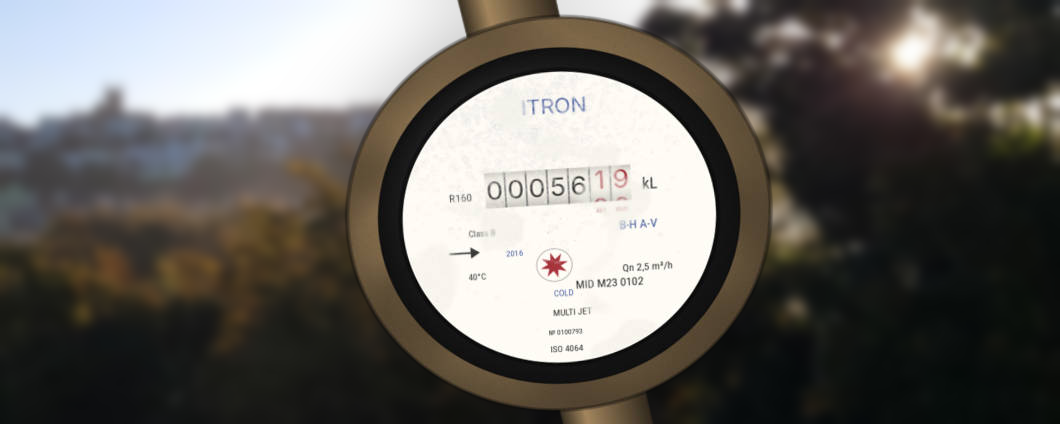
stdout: {"value": 56.19, "unit": "kL"}
